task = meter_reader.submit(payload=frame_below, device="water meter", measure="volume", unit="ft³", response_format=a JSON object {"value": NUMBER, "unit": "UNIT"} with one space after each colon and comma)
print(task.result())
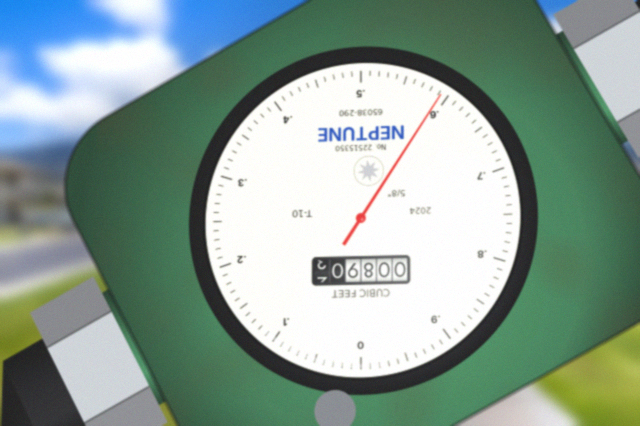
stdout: {"value": 8902.59, "unit": "ft³"}
